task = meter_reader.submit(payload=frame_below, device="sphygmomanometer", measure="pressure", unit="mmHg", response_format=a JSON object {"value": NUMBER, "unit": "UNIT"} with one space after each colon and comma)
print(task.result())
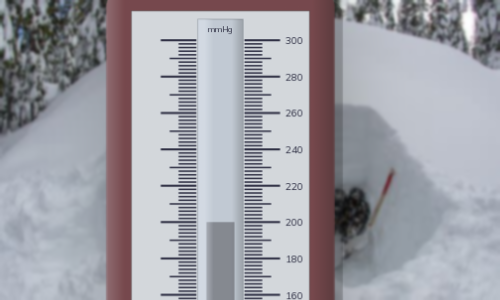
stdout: {"value": 200, "unit": "mmHg"}
